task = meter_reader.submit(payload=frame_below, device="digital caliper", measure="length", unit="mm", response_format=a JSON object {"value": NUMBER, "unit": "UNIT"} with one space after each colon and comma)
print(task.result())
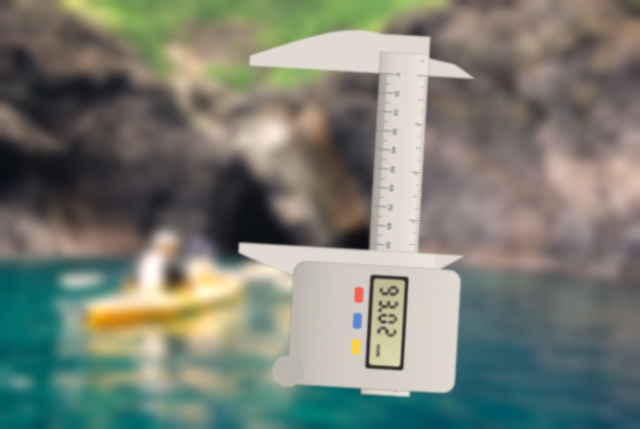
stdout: {"value": 93.02, "unit": "mm"}
